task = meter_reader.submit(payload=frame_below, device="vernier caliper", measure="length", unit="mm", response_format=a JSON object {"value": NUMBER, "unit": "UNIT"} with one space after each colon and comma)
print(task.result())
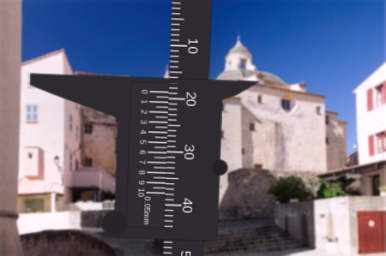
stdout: {"value": 18.8, "unit": "mm"}
